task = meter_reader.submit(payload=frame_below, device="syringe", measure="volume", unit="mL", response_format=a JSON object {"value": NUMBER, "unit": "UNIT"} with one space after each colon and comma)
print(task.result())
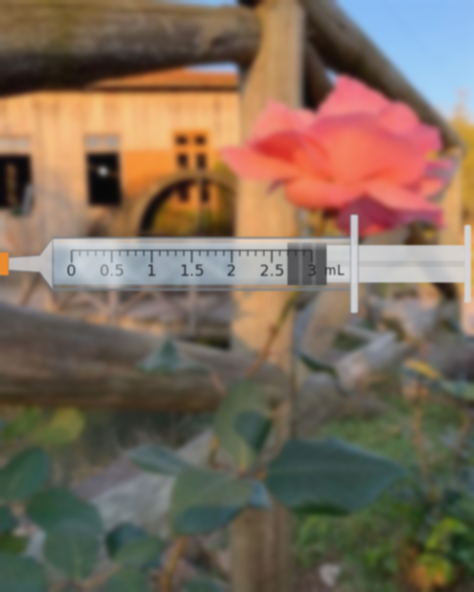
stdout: {"value": 2.7, "unit": "mL"}
